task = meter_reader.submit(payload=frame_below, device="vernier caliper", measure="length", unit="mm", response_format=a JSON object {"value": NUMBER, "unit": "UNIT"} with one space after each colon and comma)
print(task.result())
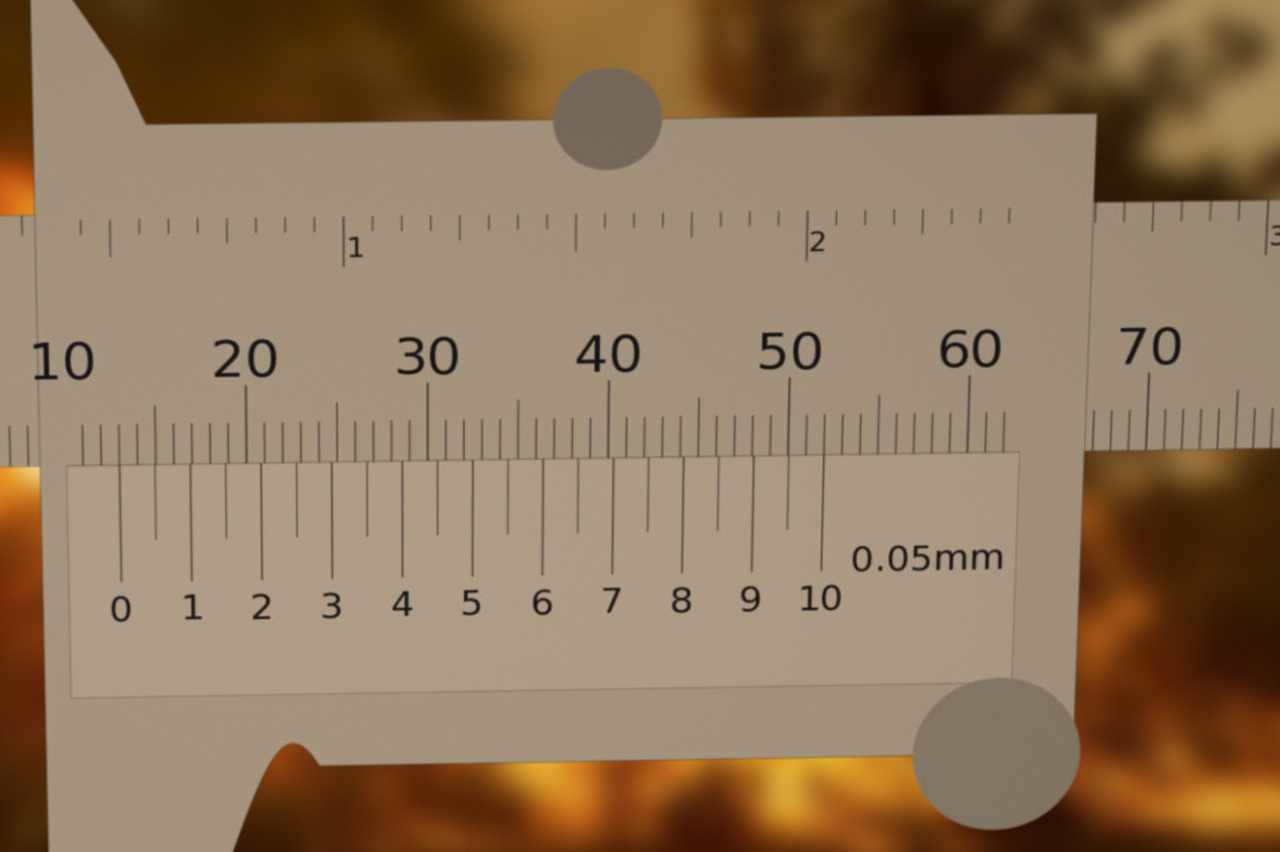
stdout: {"value": 13.0, "unit": "mm"}
